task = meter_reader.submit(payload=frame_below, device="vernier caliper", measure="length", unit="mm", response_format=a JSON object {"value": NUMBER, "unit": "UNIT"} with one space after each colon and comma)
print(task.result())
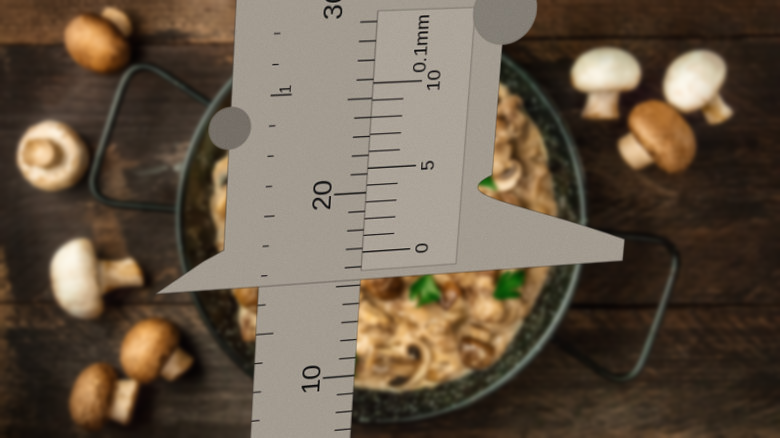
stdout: {"value": 16.8, "unit": "mm"}
